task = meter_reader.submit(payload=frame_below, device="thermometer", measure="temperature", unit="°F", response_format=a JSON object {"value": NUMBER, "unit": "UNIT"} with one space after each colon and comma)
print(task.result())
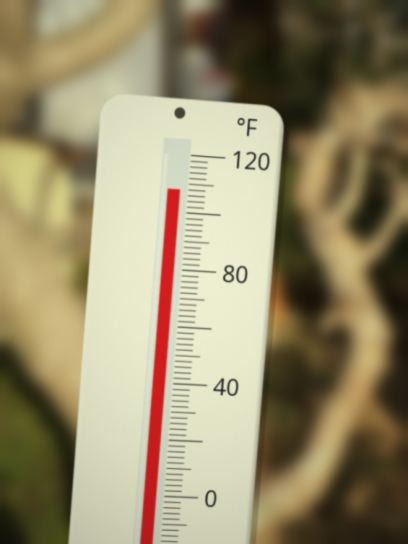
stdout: {"value": 108, "unit": "°F"}
